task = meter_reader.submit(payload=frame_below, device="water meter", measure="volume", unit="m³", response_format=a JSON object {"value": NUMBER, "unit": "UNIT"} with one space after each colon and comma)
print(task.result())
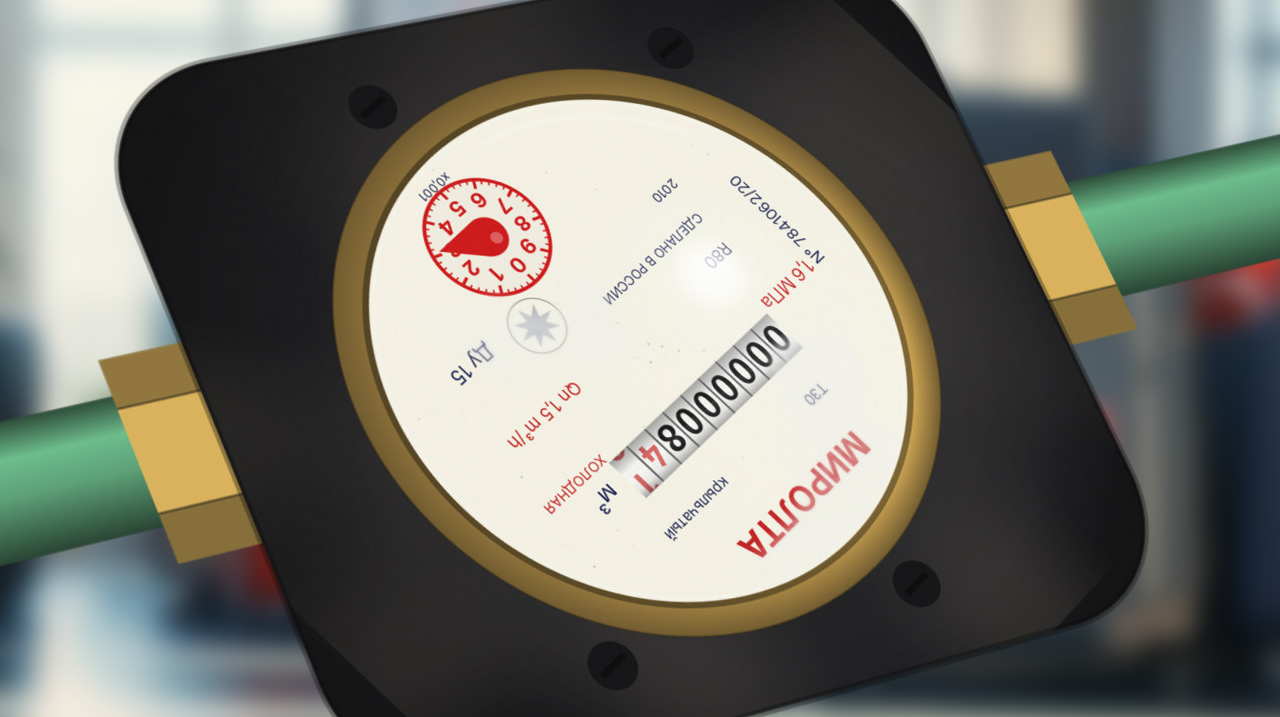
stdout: {"value": 8.413, "unit": "m³"}
